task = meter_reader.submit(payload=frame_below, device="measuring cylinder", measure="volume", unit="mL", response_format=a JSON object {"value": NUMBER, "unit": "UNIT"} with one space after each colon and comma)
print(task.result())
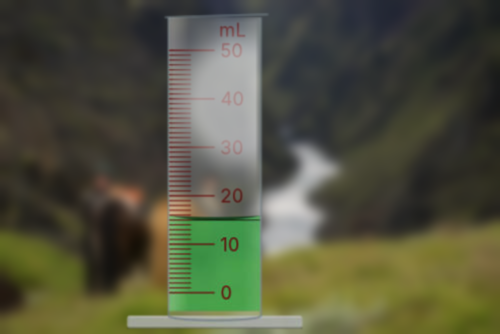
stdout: {"value": 15, "unit": "mL"}
